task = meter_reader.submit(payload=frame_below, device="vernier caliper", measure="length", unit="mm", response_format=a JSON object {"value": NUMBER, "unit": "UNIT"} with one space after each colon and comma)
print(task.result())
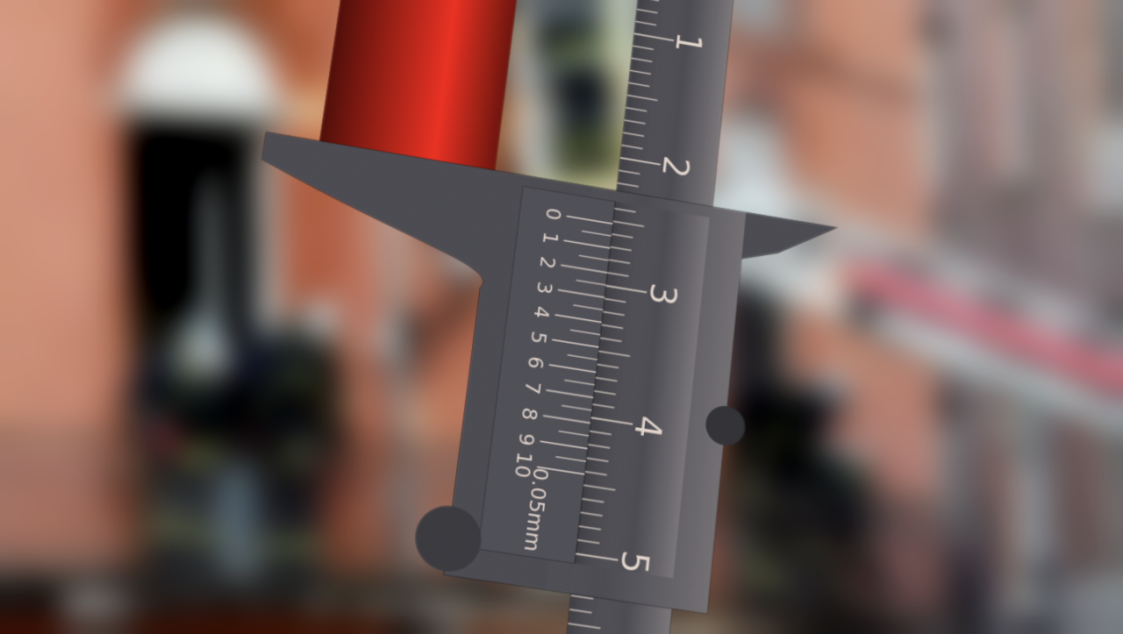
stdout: {"value": 25.2, "unit": "mm"}
